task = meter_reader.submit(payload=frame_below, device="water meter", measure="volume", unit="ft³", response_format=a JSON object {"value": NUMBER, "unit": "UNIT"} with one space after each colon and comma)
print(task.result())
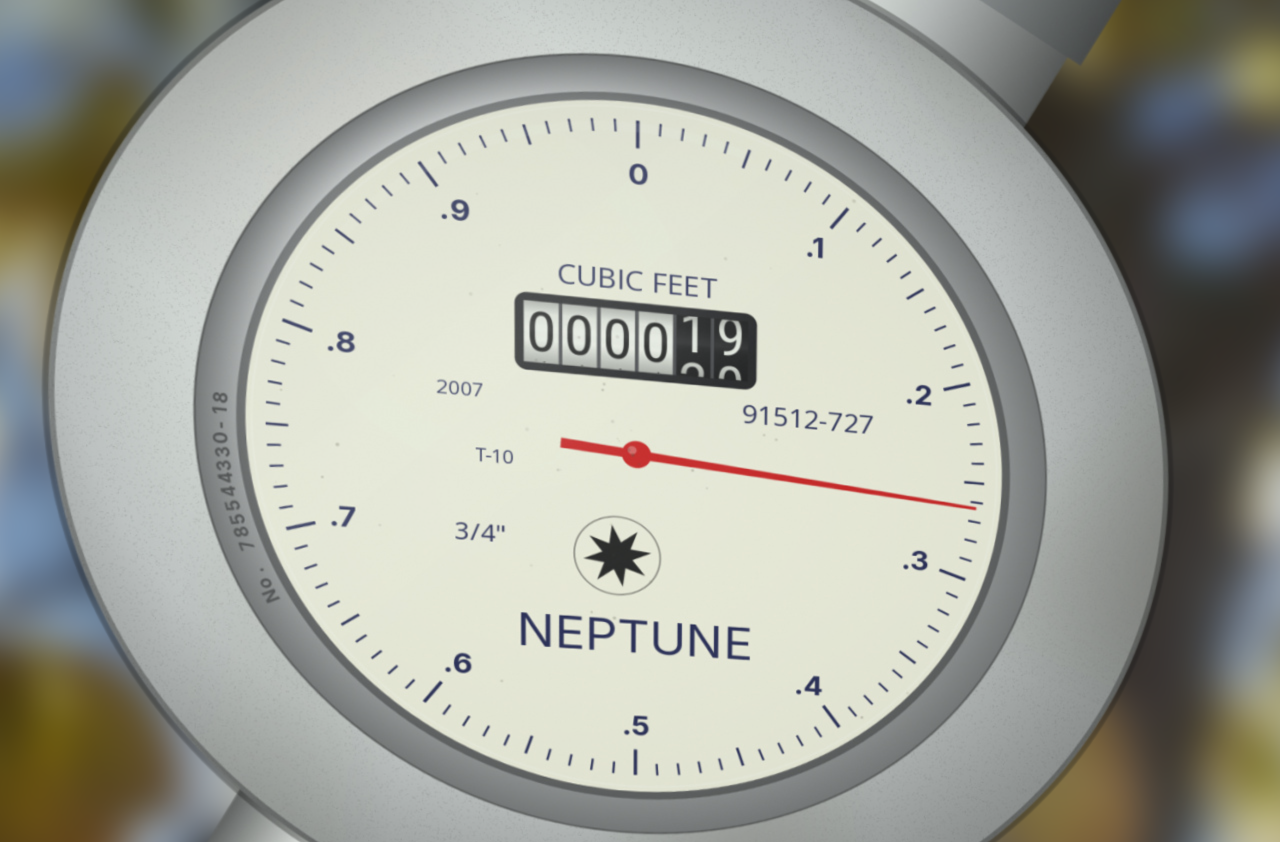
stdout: {"value": 19.26, "unit": "ft³"}
